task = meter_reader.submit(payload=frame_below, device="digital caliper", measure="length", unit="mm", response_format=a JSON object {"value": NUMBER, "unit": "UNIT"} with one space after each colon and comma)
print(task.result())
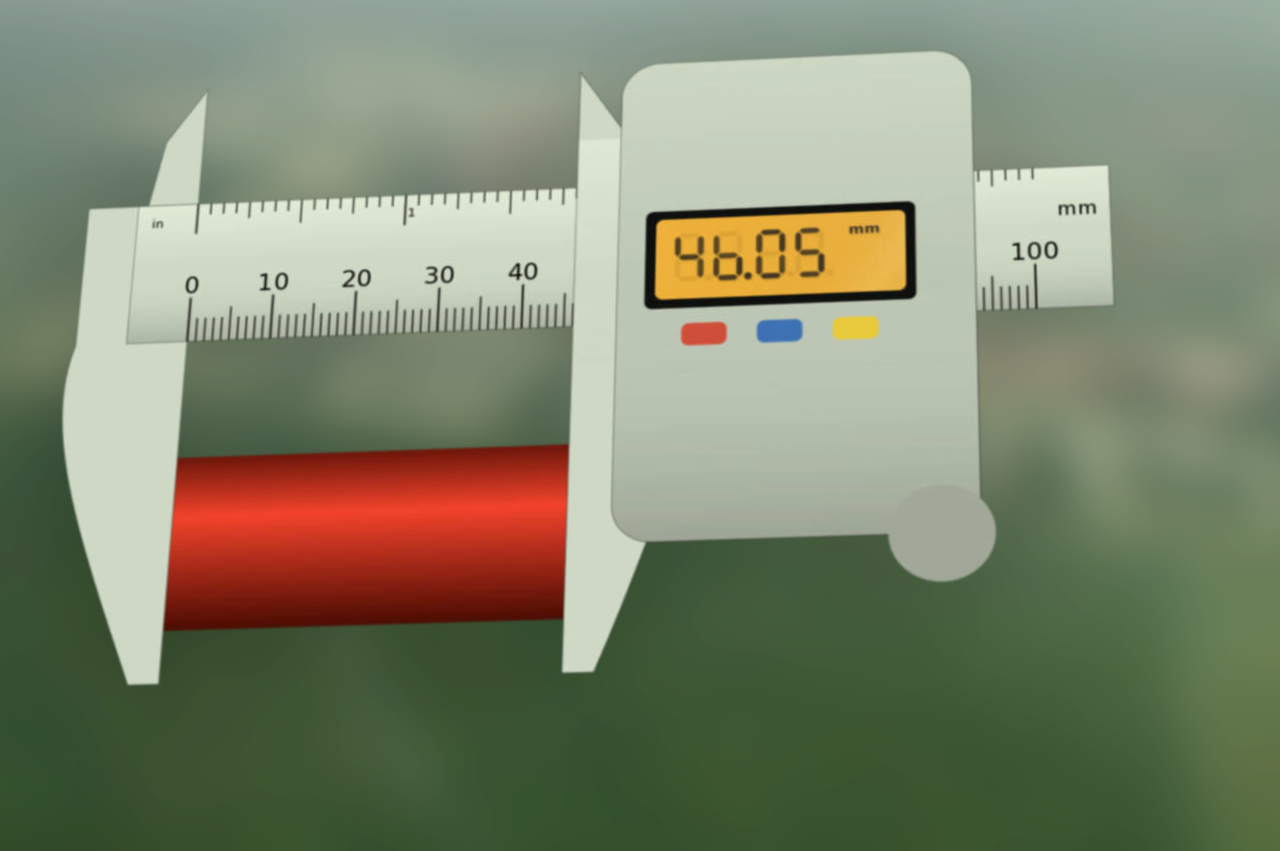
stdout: {"value": 46.05, "unit": "mm"}
